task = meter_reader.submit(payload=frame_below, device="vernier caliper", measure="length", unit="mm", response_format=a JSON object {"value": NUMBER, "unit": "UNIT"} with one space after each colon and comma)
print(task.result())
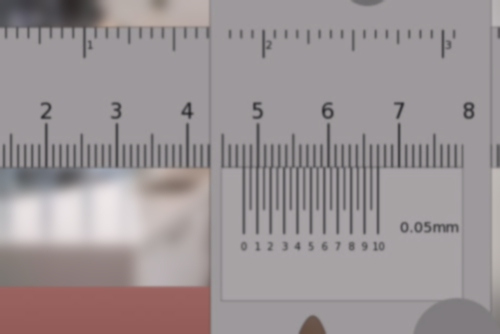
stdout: {"value": 48.0, "unit": "mm"}
